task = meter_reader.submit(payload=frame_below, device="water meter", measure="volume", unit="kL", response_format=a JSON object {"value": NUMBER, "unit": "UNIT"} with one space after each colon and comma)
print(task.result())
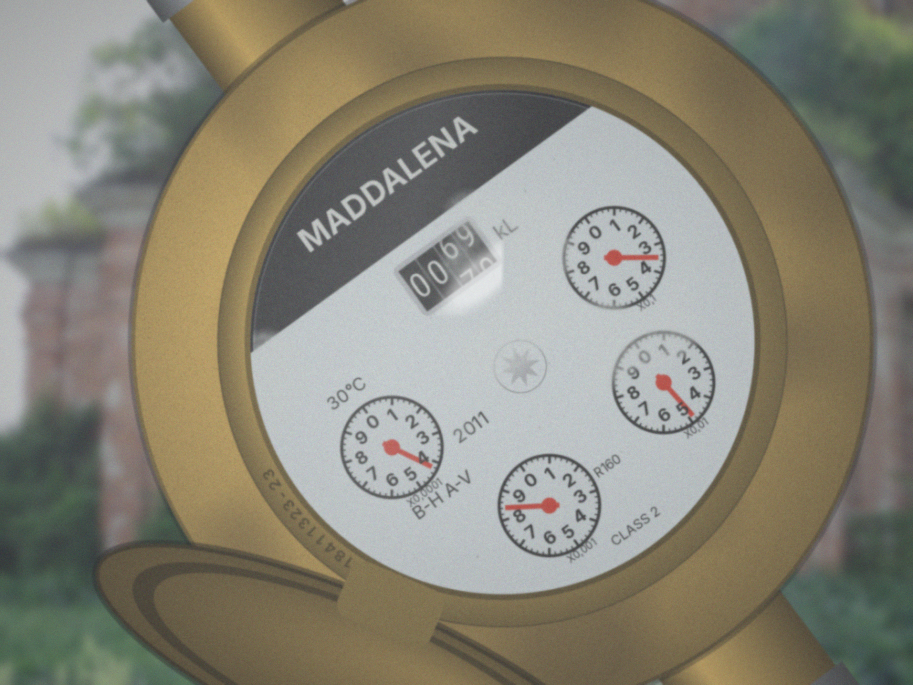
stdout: {"value": 69.3484, "unit": "kL"}
